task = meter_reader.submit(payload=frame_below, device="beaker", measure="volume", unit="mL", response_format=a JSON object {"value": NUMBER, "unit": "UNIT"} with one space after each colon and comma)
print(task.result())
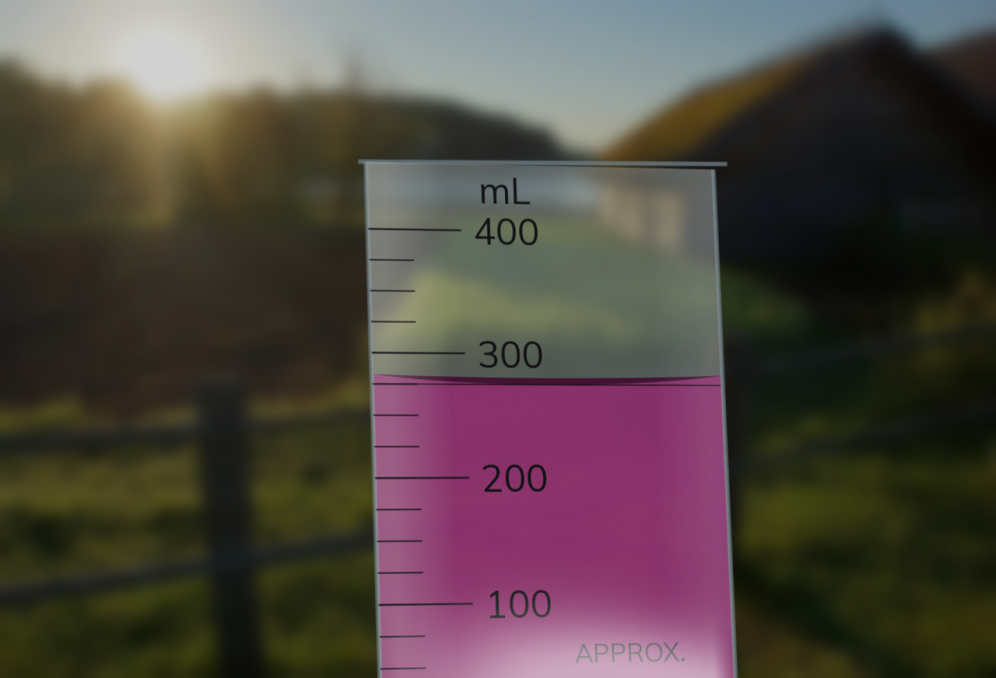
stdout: {"value": 275, "unit": "mL"}
